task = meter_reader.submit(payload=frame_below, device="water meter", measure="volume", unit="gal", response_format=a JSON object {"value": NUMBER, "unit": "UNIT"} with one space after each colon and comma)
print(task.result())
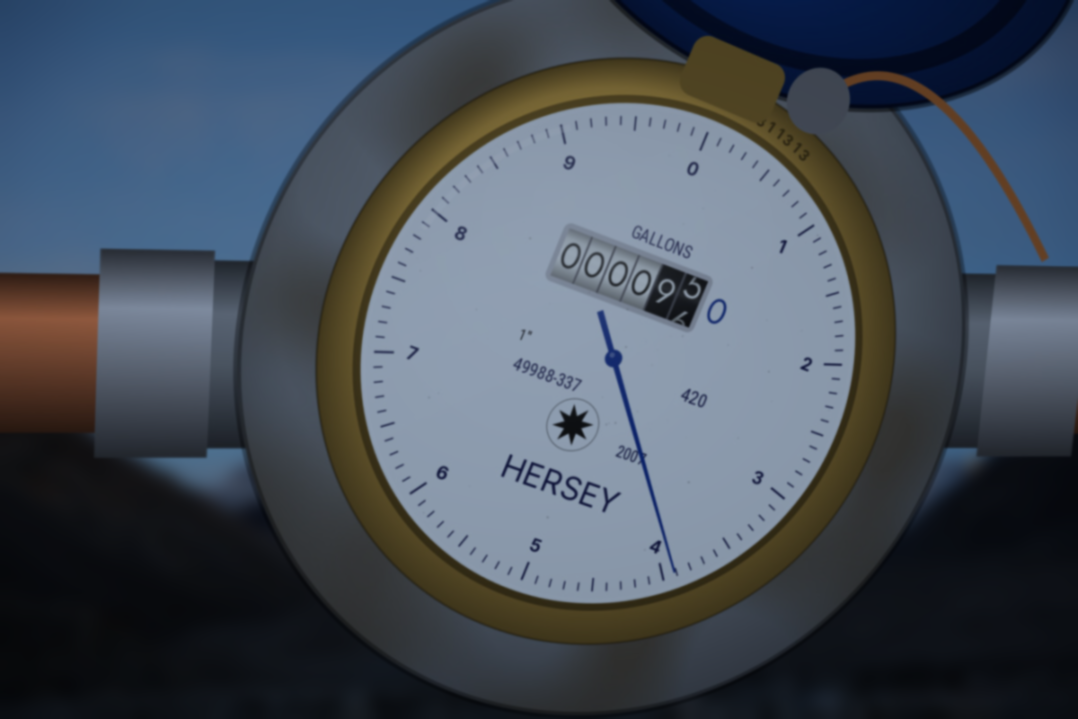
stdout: {"value": 953.9, "unit": "gal"}
